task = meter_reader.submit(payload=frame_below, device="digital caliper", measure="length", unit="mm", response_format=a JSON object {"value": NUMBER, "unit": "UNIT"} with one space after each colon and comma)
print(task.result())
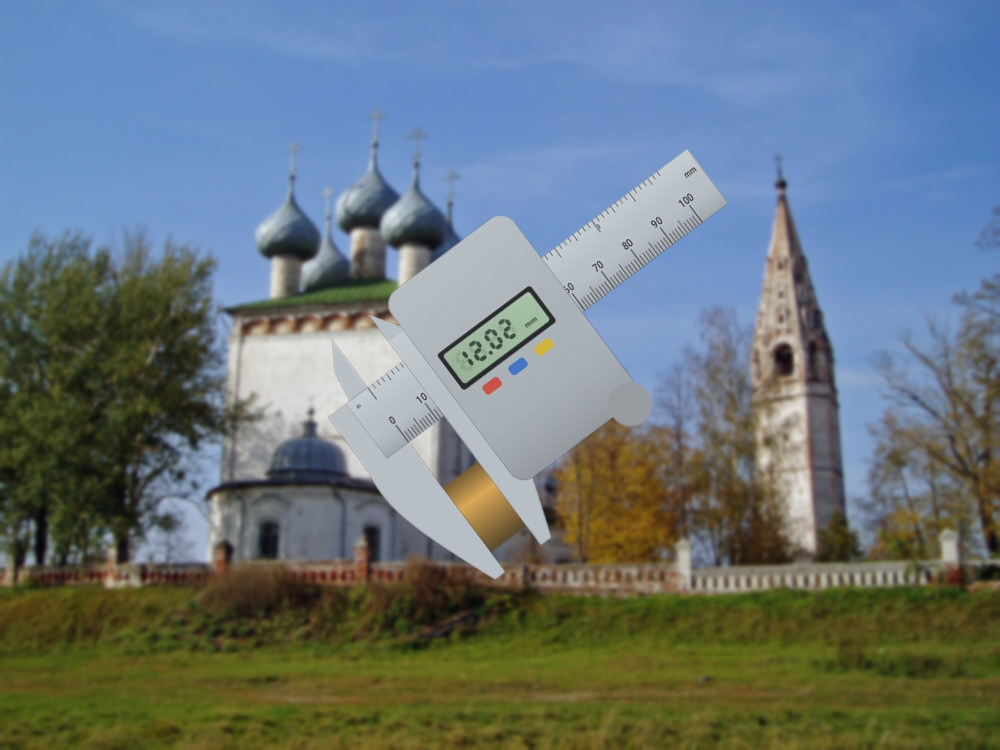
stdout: {"value": 12.02, "unit": "mm"}
